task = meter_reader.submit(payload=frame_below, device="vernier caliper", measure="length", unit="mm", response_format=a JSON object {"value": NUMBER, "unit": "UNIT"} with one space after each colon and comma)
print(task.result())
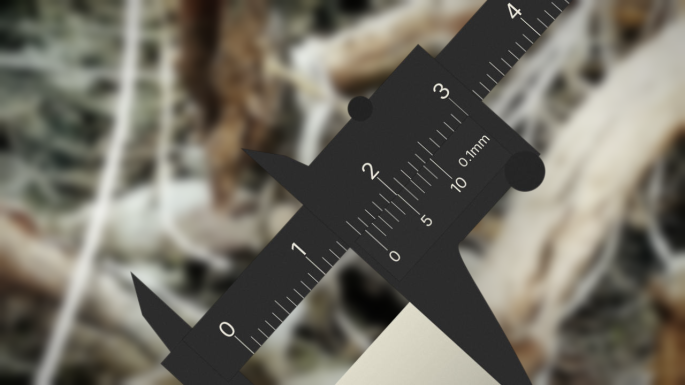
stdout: {"value": 15.6, "unit": "mm"}
